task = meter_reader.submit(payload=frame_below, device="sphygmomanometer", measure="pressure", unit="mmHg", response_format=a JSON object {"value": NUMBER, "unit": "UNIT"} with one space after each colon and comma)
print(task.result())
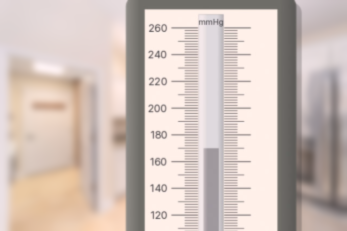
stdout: {"value": 170, "unit": "mmHg"}
